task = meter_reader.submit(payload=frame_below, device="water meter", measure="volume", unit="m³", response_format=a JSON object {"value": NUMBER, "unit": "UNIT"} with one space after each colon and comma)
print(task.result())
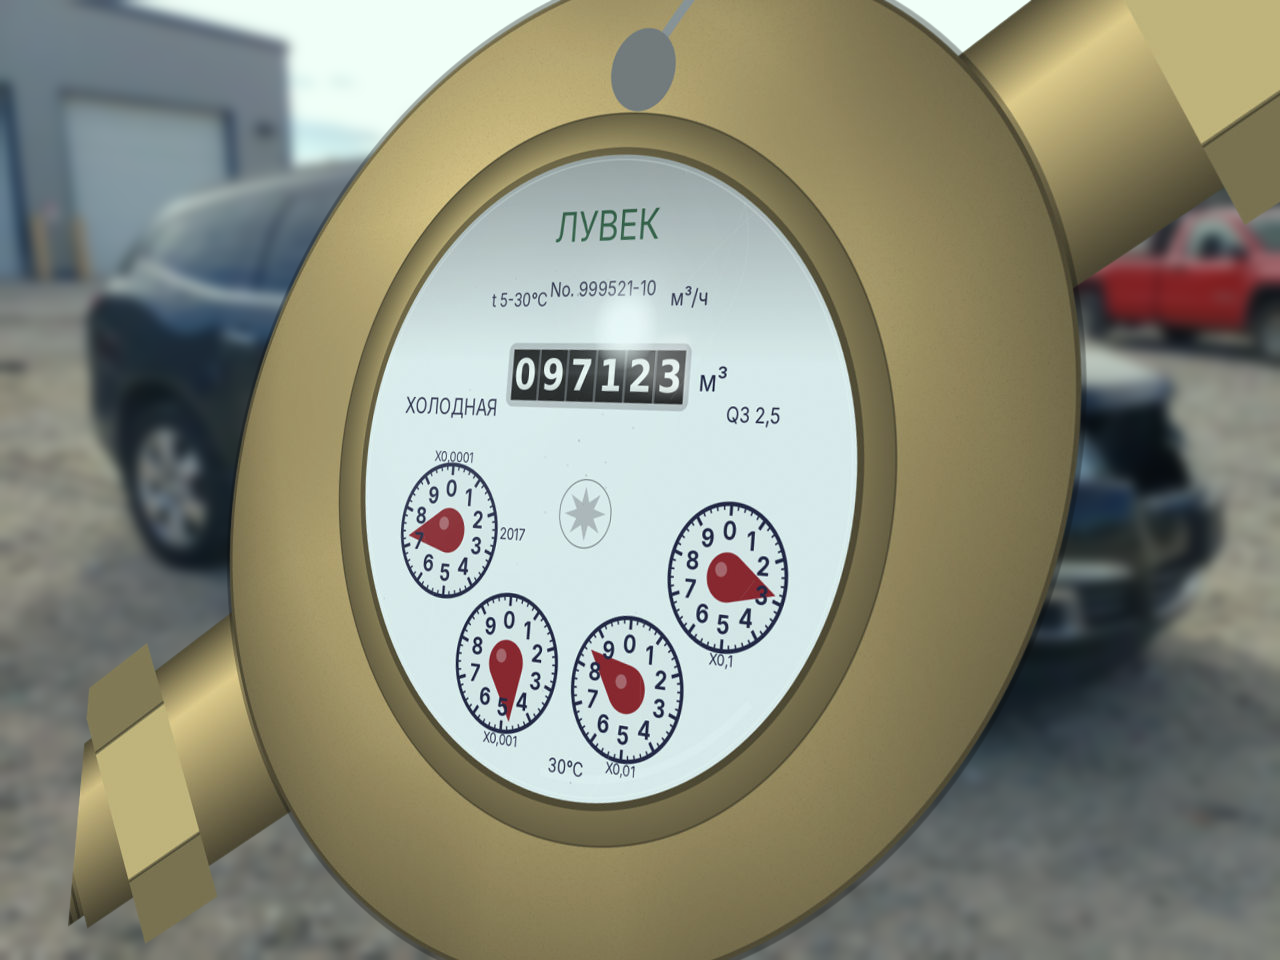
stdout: {"value": 97123.2847, "unit": "m³"}
